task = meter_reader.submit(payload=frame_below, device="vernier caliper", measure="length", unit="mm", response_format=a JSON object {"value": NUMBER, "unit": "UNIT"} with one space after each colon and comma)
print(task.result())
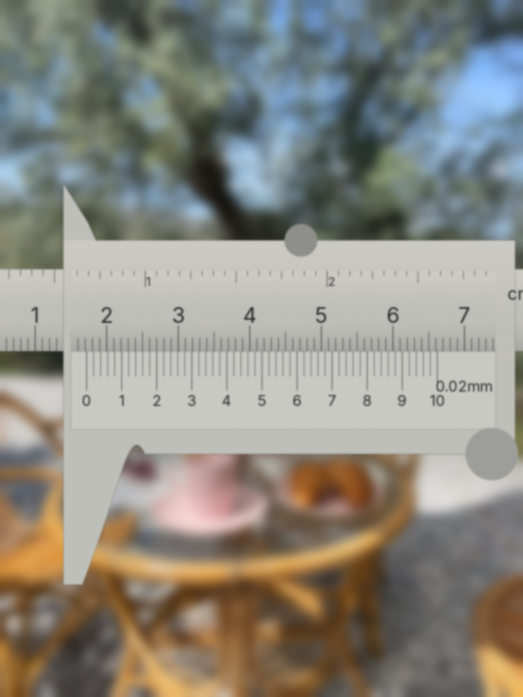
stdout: {"value": 17.2, "unit": "mm"}
